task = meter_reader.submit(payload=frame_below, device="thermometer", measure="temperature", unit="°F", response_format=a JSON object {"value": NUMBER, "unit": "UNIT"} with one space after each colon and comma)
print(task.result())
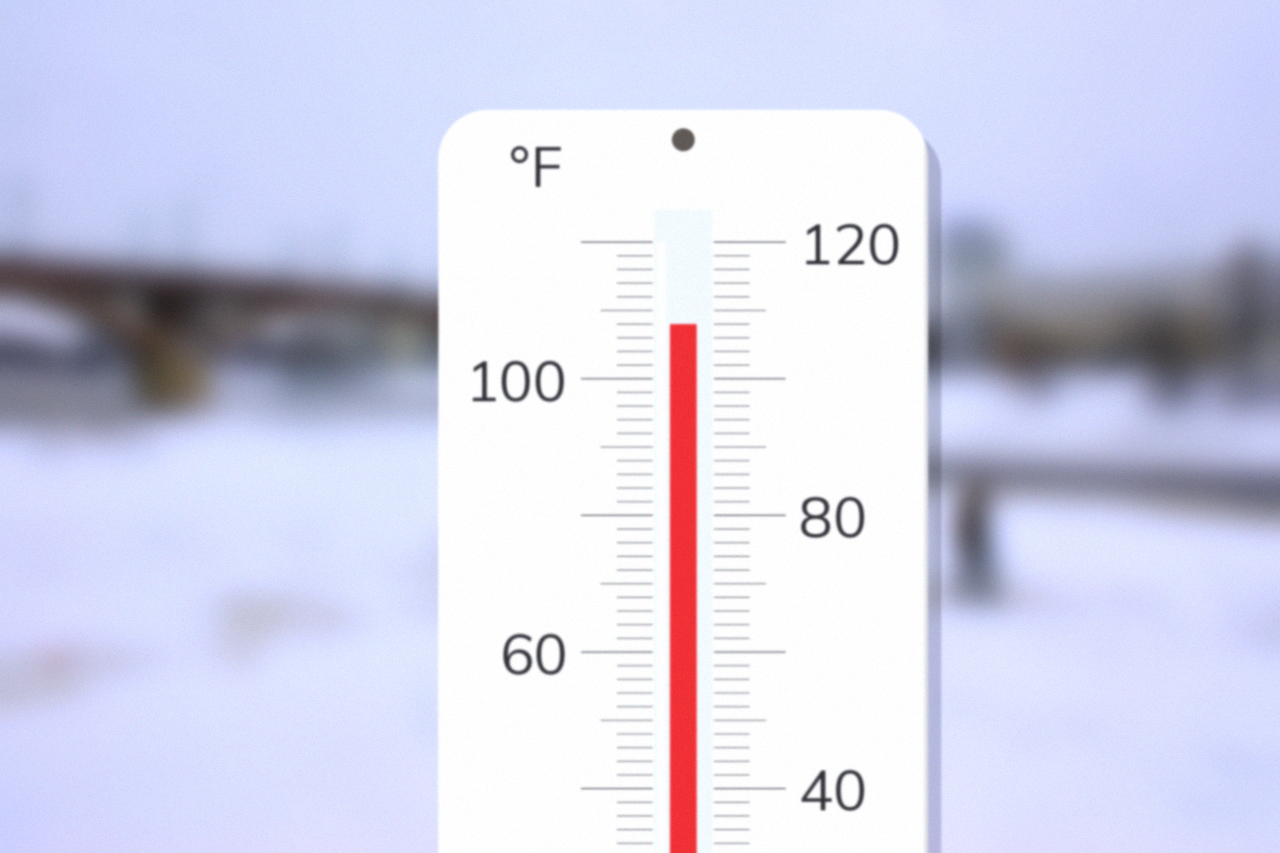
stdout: {"value": 108, "unit": "°F"}
